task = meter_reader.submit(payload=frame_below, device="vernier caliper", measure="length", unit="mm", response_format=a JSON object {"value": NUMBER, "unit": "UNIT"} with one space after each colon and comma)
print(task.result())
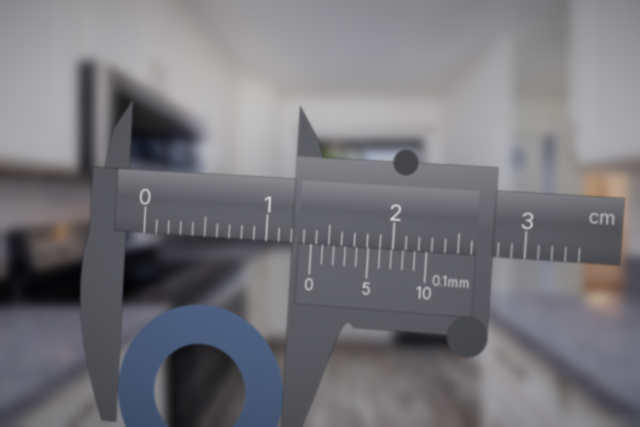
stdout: {"value": 13.6, "unit": "mm"}
